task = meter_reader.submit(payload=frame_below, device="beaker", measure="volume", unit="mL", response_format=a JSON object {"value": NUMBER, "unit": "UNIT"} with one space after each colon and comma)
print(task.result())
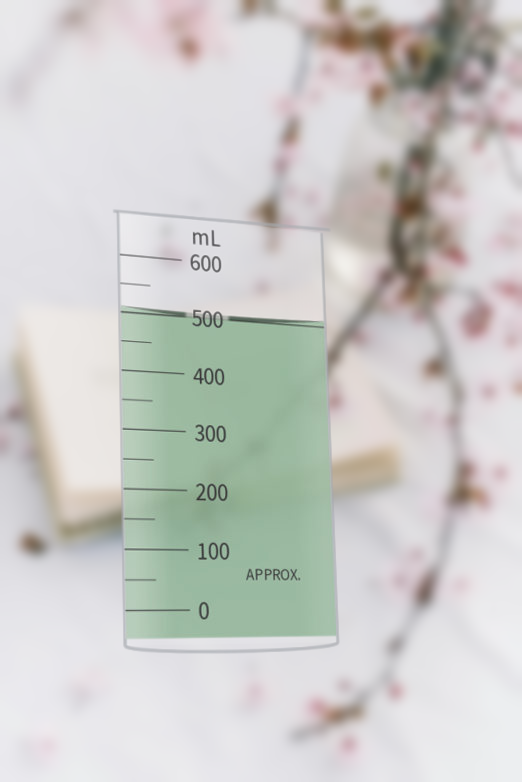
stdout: {"value": 500, "unit": "mL"}
